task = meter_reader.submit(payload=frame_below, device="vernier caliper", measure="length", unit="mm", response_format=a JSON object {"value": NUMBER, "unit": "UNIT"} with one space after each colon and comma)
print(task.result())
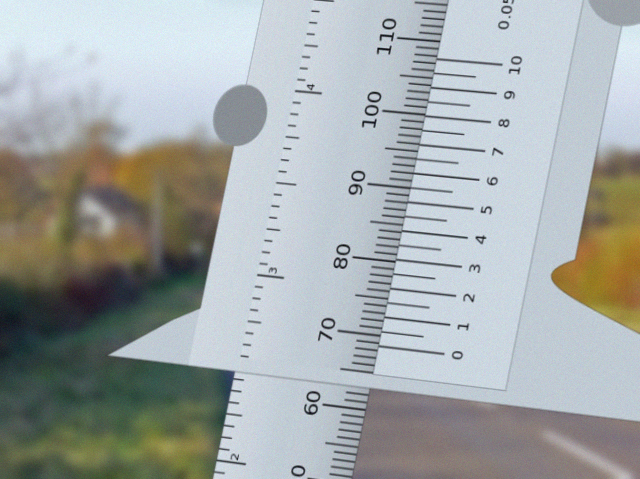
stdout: {"value": 68.6, "unit": "mm"}
